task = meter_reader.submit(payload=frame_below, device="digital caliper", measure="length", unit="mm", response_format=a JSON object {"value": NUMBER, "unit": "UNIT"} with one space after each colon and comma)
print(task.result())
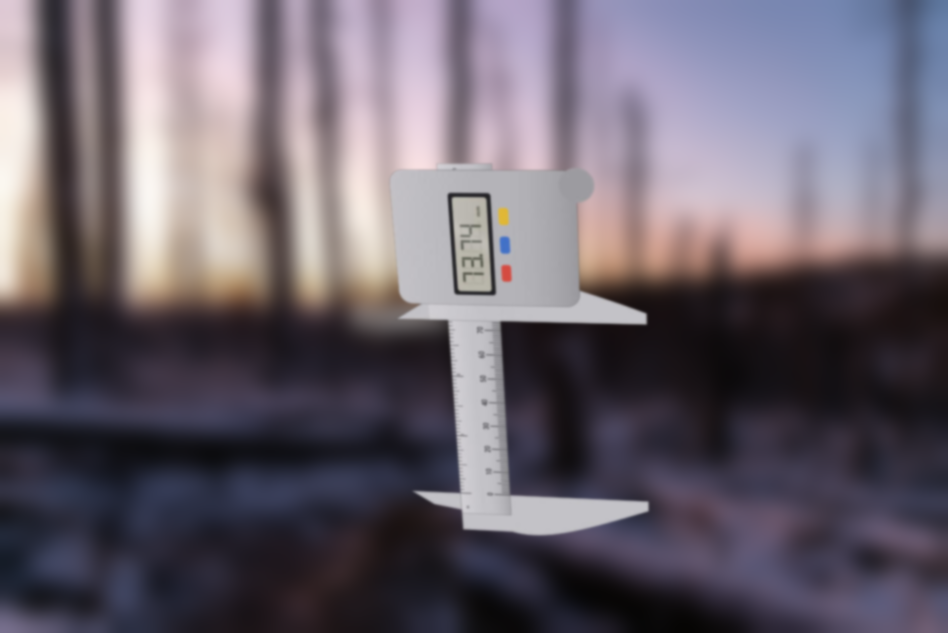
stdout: {"value": 73.74, "unit": "mm"}
